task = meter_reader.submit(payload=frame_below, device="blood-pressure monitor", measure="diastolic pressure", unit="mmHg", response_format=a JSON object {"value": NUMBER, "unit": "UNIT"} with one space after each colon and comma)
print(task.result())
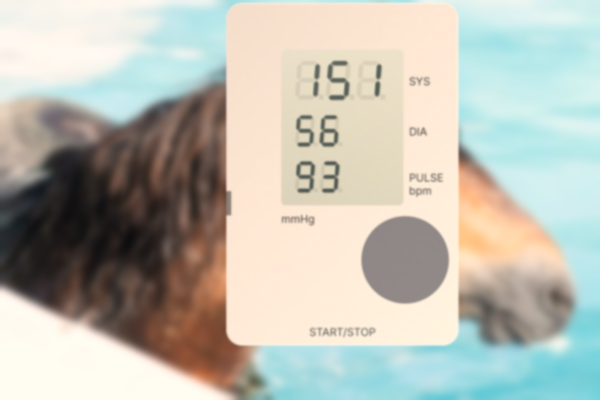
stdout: {"value": 56, "unit": "mmHg"}
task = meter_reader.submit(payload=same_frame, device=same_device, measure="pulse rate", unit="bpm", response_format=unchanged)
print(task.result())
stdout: {"value": 93, "unit": "bpm"}
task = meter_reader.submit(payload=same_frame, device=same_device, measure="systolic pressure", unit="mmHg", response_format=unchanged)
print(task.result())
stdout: {"value": 151, "unit": "mmHg"}
